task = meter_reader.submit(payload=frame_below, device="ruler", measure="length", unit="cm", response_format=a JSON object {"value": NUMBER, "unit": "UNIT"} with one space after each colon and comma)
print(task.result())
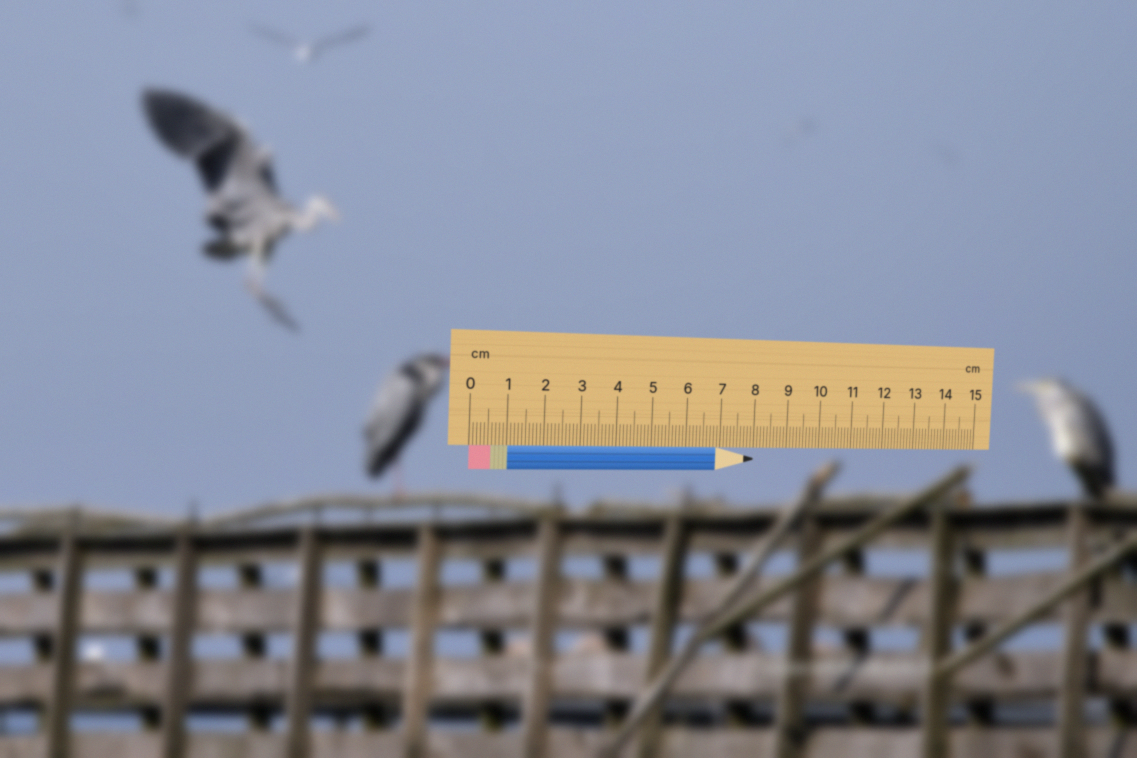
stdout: {"value": 8, "unit": "cm"}
